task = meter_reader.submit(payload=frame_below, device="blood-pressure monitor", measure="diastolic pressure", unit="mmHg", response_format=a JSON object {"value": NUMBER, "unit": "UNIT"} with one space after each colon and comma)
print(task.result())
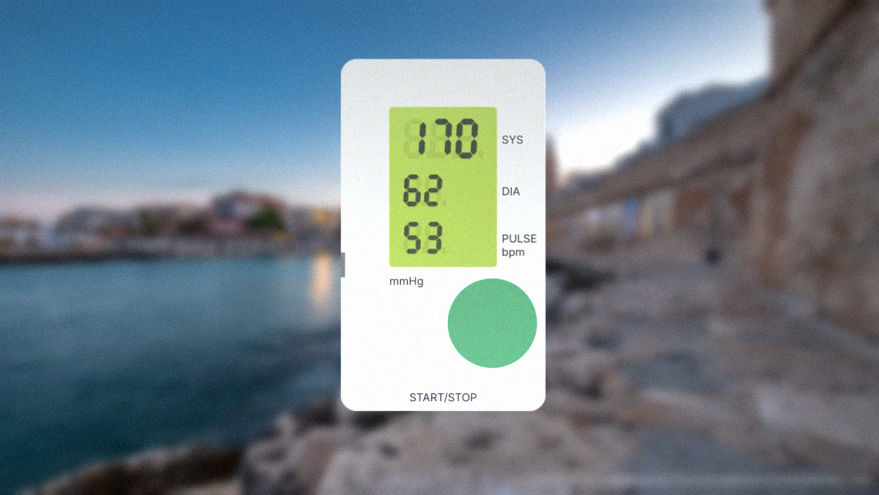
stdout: {"value": 62, "unit": "mmHg"}
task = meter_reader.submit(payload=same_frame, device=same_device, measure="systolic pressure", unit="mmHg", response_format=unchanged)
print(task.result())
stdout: {"value": 170, "unit": "mmHg"}
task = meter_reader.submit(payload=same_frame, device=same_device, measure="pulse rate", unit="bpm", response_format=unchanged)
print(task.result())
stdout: {"value": 53, "unit": "bpm"}
